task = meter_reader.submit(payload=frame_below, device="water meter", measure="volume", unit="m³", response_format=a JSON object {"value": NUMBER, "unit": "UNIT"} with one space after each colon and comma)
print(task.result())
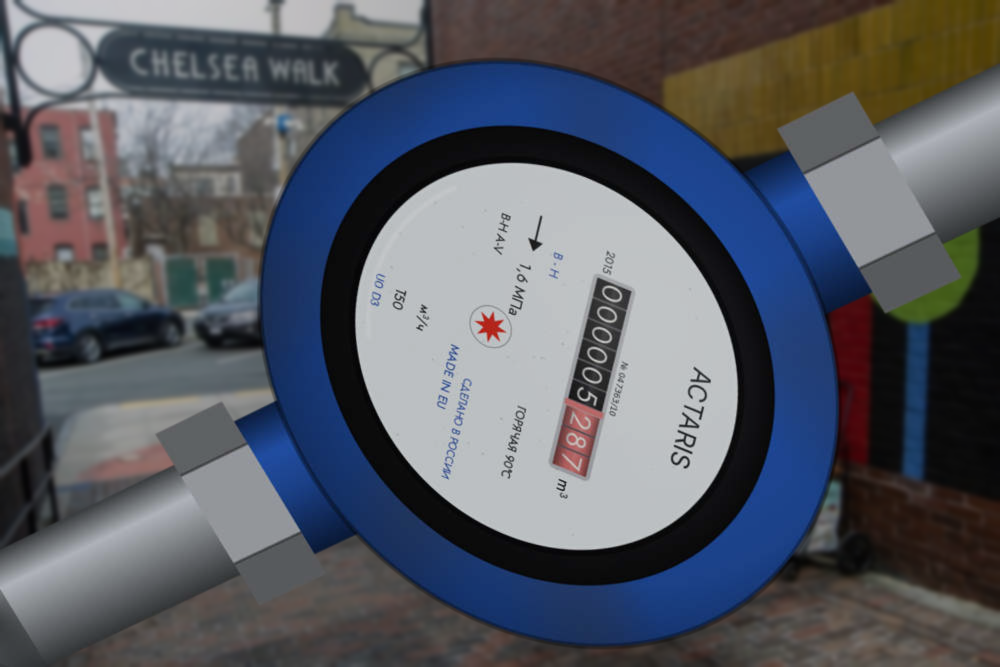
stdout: {"value": 5.287, "unit": "m³"}
